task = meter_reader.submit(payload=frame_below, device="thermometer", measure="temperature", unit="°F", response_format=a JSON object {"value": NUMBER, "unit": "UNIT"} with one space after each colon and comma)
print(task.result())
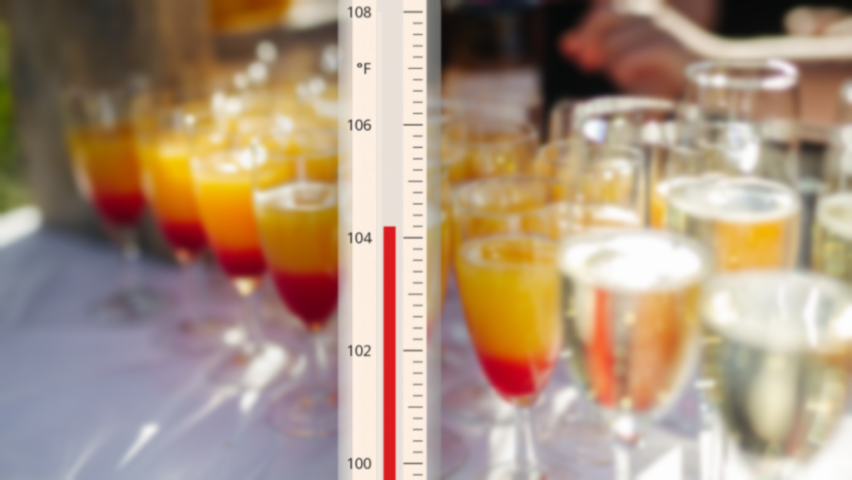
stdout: {"value": 104.2, "unit": "°F"}
